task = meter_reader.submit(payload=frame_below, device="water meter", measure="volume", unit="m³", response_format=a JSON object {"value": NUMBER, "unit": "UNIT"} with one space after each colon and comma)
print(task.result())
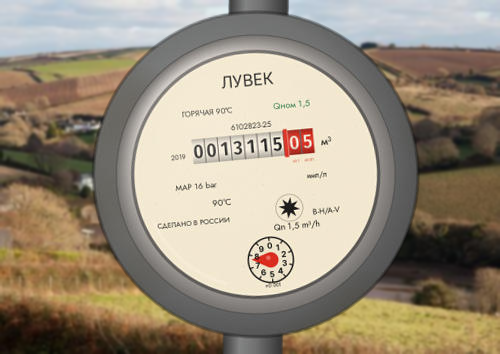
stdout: {"value": 13115.057, "unit": "m³"}
